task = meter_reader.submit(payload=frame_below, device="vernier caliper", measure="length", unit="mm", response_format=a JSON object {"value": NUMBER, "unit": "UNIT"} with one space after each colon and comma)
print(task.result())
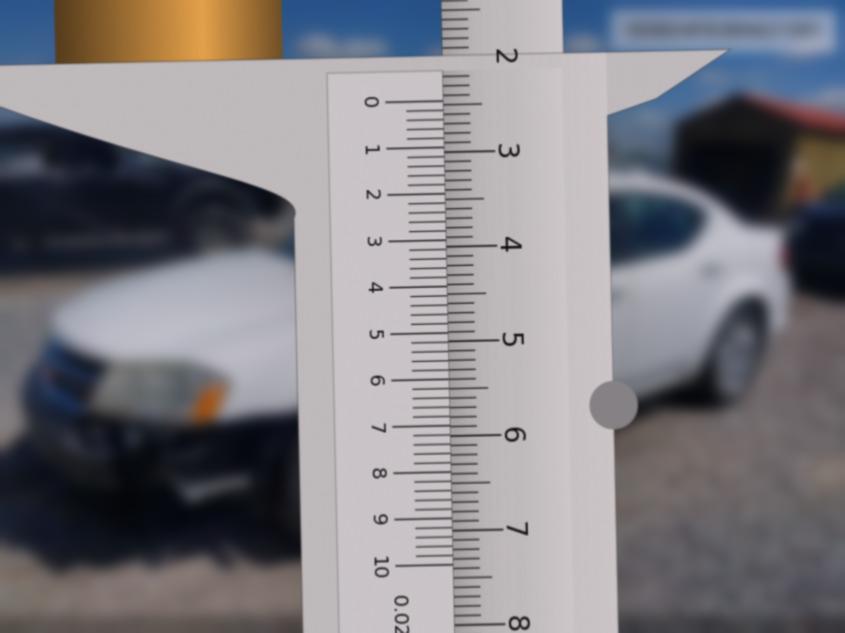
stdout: {"value": 24.6, "unit": "mm"}
